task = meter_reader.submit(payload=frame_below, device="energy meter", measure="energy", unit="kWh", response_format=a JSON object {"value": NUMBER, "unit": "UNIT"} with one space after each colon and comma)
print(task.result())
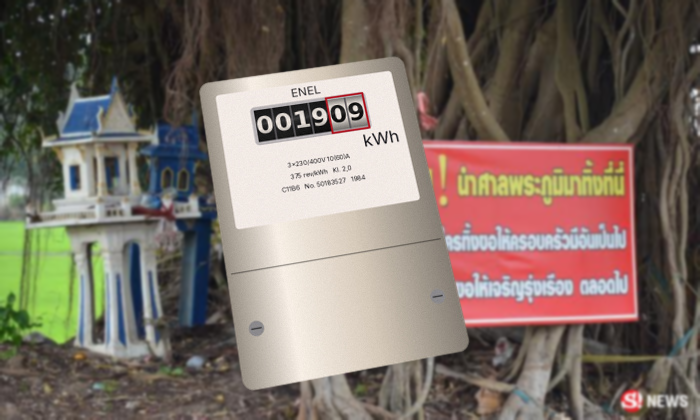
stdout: {"value": 19.09, "unit": "kWh"}
